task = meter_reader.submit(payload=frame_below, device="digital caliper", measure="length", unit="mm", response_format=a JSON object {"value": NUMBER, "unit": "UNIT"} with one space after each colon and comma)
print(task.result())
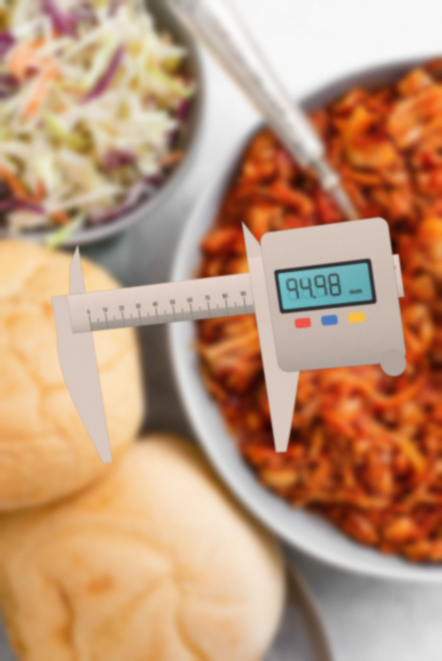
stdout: {"value": 94.98, "unit": "mm"}
